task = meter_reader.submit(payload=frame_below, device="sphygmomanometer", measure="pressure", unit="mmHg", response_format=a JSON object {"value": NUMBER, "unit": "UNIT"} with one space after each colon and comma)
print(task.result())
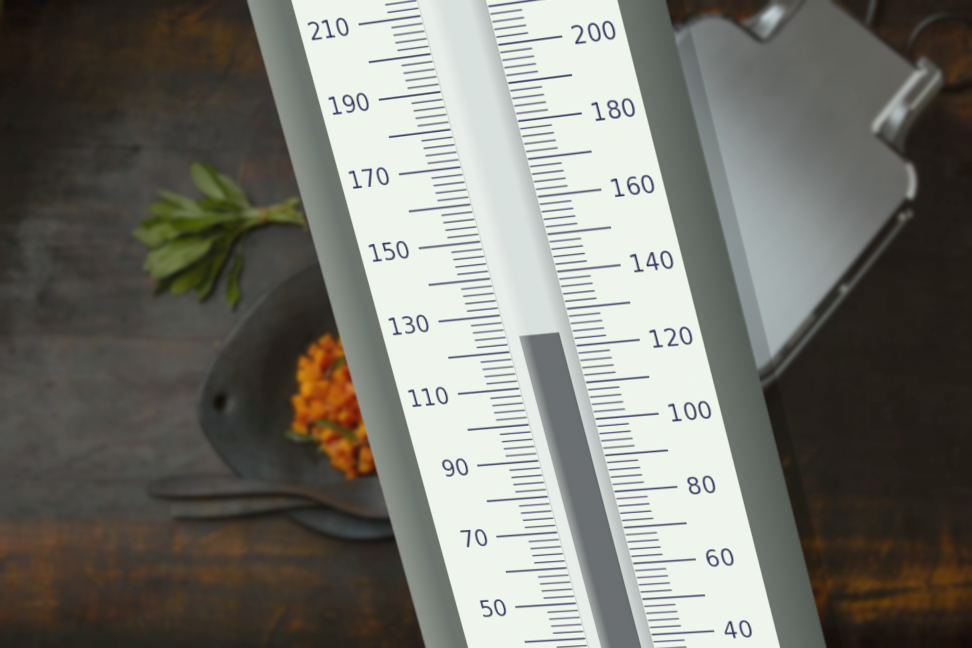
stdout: {"value": 124, "unit": "mmHg"}
